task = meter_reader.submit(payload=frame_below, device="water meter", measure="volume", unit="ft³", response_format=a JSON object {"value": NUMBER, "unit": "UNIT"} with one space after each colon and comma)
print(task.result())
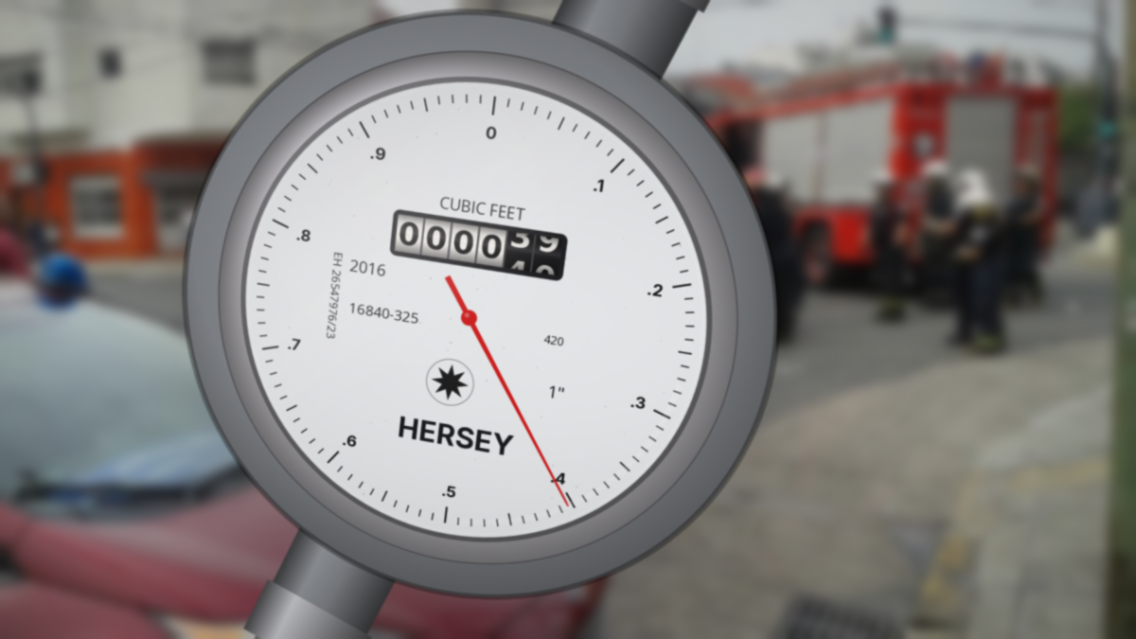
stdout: {"value": 39.40, "unit": "ft³"}
